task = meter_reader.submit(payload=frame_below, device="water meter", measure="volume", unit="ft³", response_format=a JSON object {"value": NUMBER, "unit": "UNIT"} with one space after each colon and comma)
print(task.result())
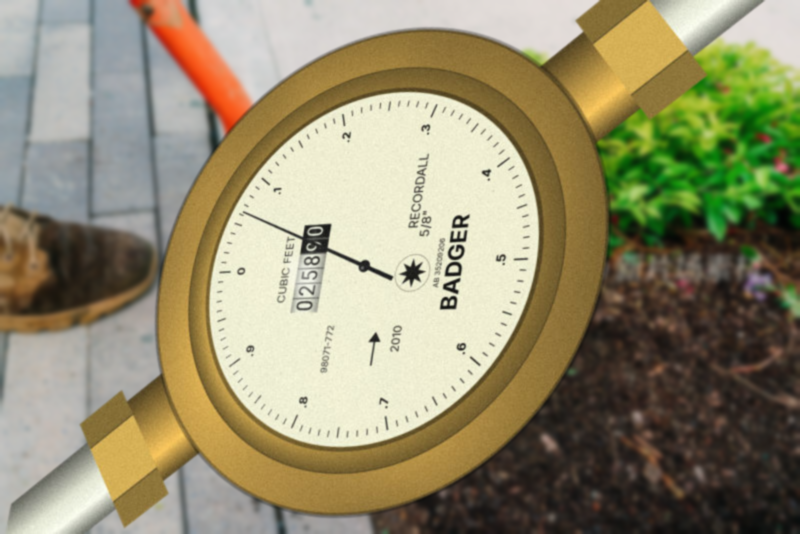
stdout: {"value": 25890.06, "unit": "ft³"}
